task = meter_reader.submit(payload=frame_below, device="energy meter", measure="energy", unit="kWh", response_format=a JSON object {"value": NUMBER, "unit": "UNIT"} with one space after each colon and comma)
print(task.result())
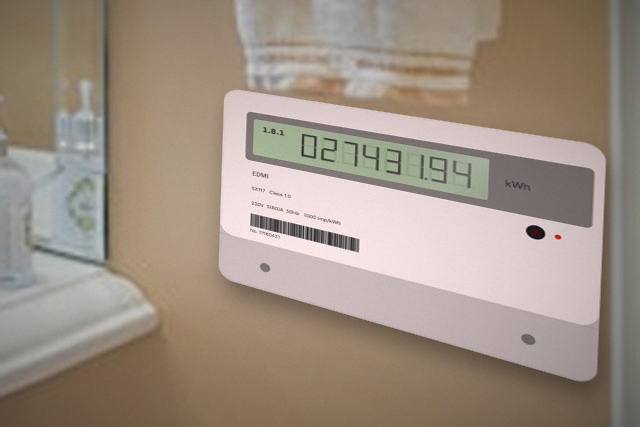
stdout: {"value": 27431.94, "unit": "kWh"}
